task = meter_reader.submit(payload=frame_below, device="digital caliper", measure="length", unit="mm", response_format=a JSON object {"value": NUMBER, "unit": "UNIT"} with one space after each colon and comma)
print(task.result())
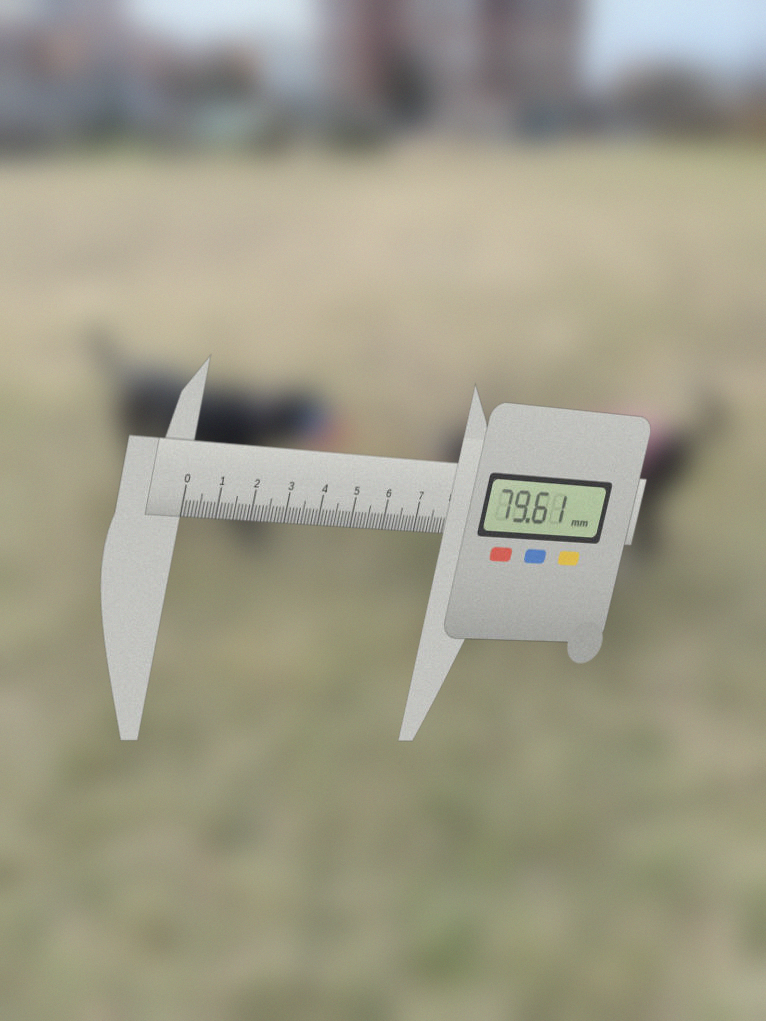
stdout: {"value": 79.61, "unit": "mm"}
